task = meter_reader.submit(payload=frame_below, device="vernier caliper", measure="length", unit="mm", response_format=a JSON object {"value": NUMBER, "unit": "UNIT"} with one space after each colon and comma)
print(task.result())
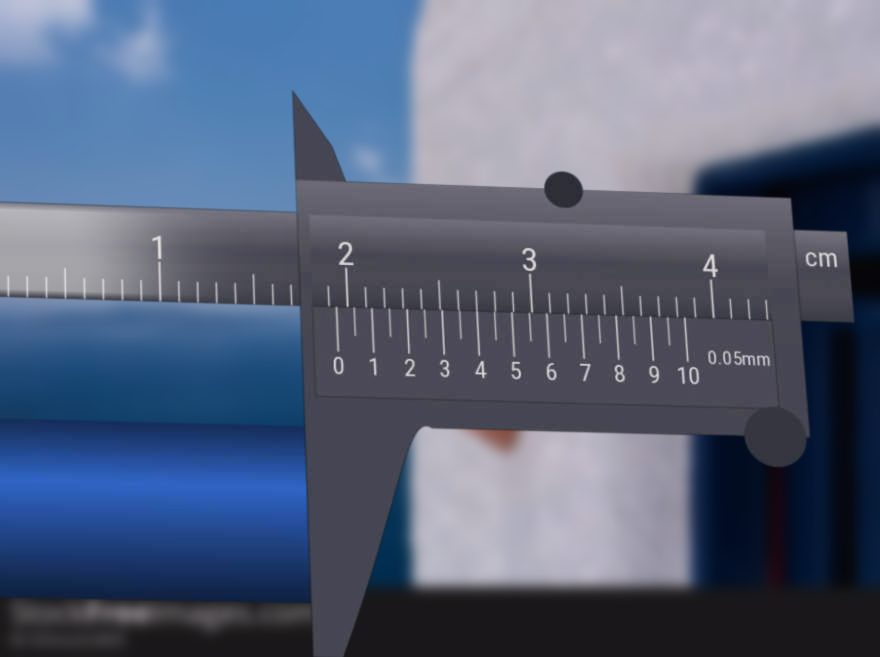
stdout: {"value": 19.4, "unit": "mm"}
